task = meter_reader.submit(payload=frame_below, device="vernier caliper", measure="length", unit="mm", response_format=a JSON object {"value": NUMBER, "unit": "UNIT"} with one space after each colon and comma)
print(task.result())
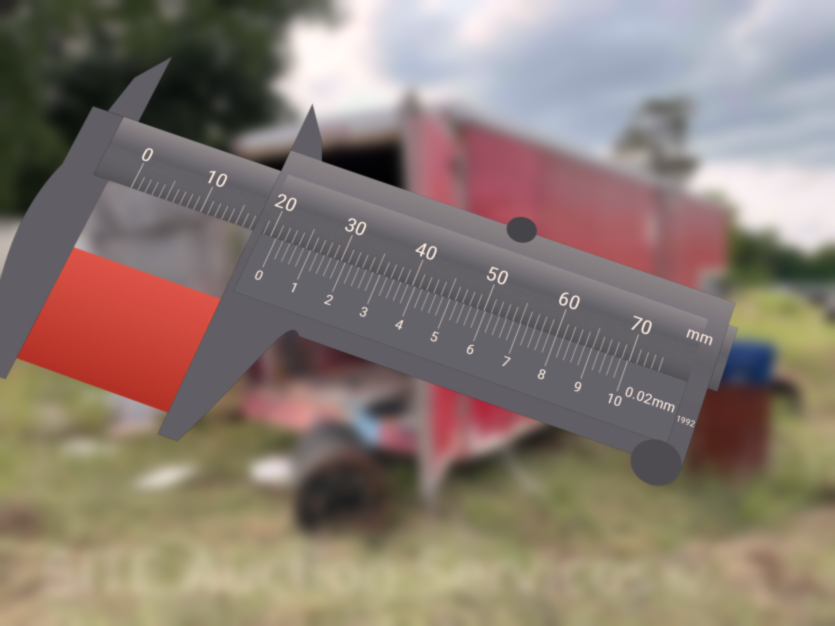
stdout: {"value": 20.8, "unit": "mm"}
